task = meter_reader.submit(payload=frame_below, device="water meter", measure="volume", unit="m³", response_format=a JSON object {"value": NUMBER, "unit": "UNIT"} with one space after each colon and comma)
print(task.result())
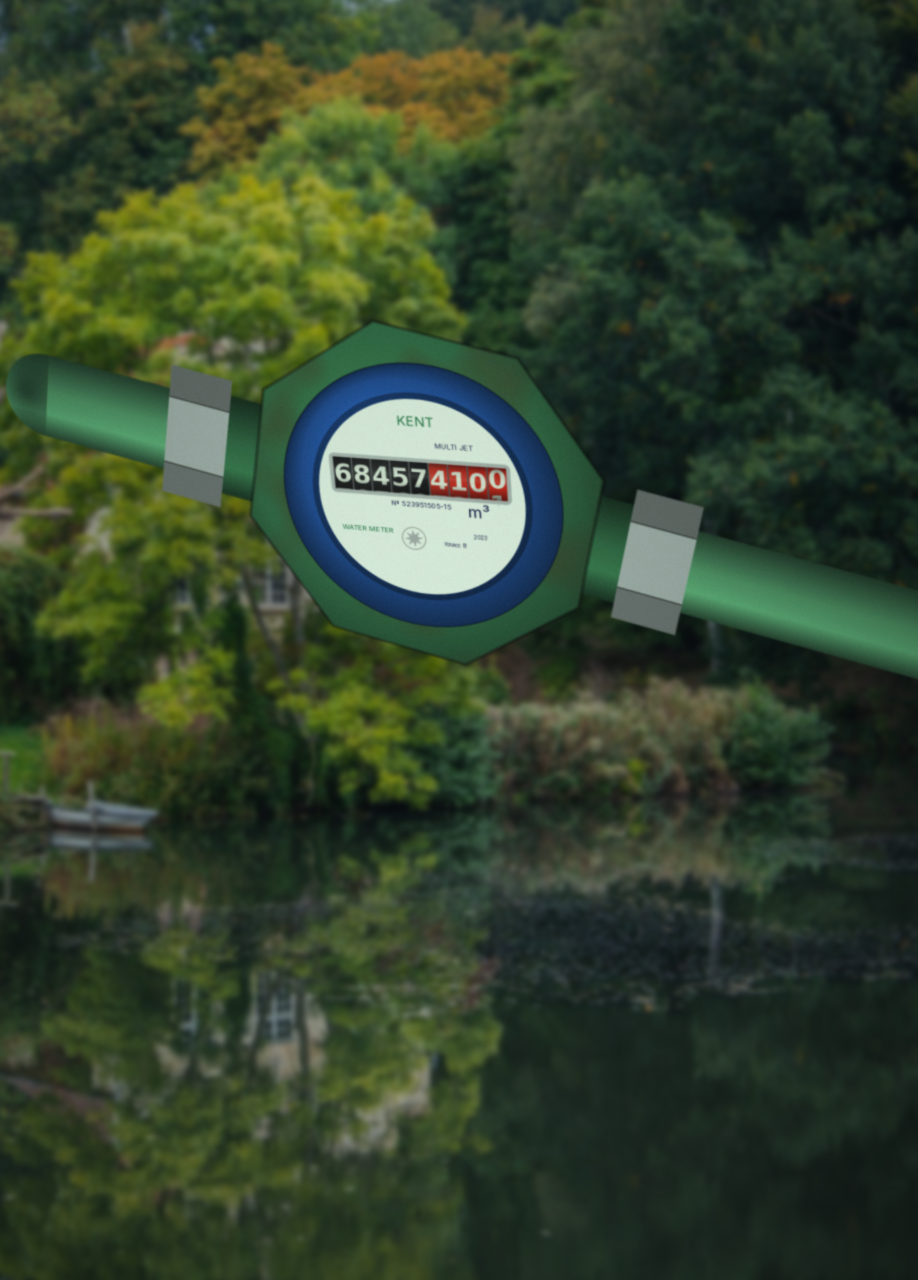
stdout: {"value": 68457.4100, "unit": "m³"}
